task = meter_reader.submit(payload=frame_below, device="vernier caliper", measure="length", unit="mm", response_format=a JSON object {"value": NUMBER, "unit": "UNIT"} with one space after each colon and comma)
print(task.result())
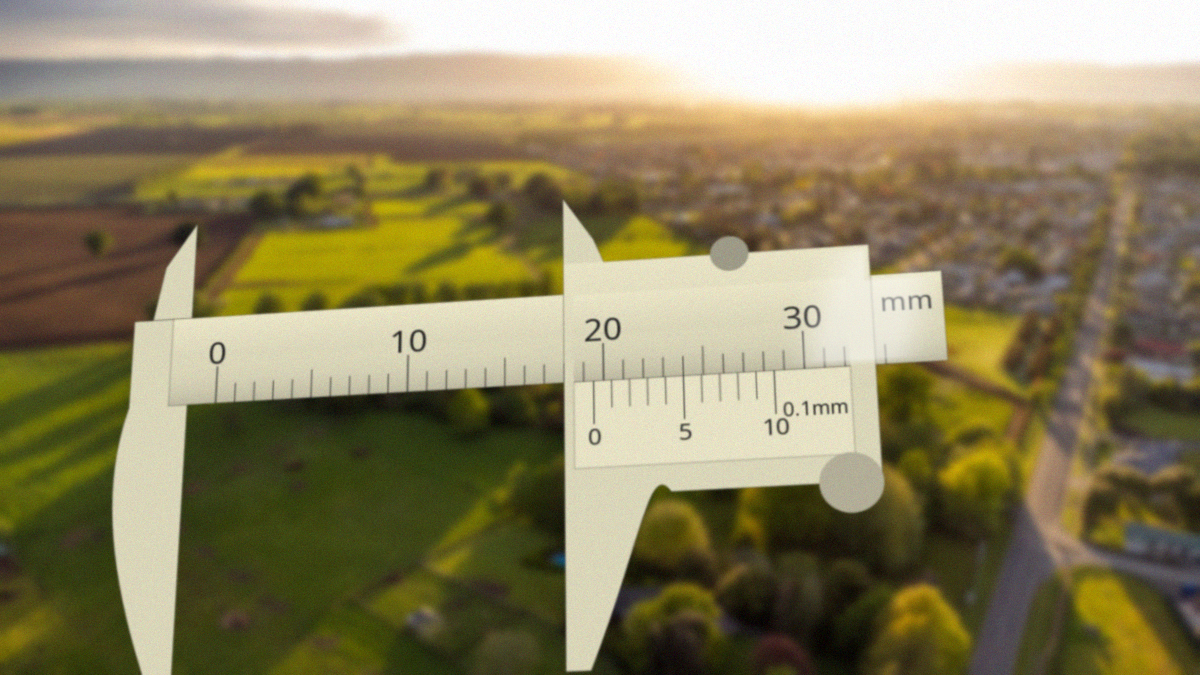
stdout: {"value": 19.5, "unit": "mm"}
